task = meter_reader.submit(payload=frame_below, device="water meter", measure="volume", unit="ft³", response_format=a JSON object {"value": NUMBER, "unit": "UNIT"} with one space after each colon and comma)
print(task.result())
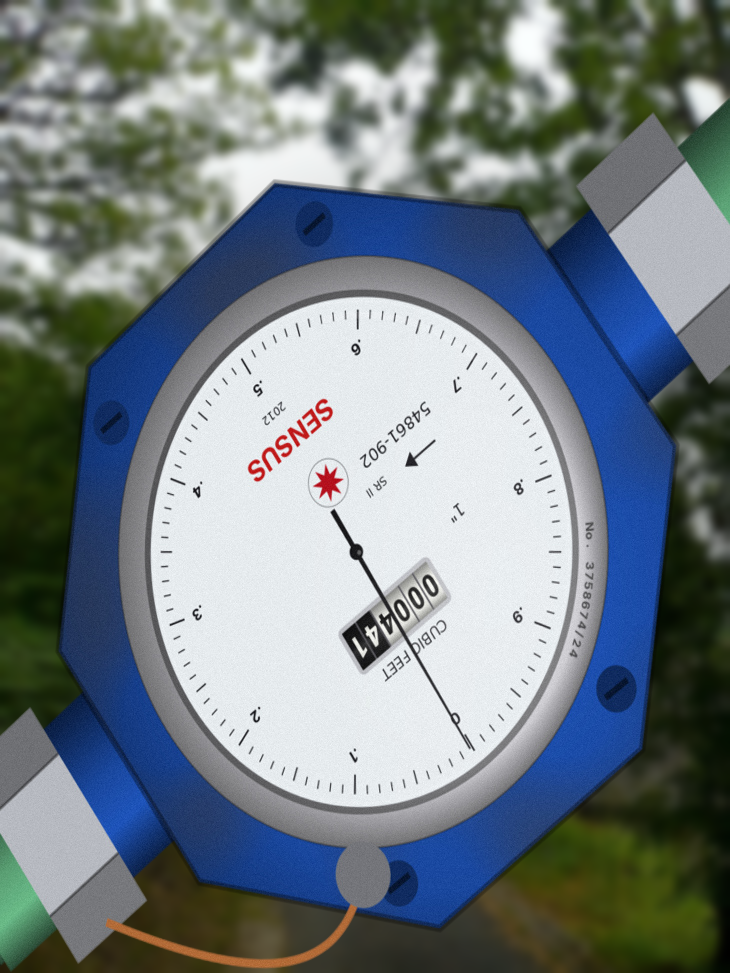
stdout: {"value": 441.00, "unit": "ft³"}
